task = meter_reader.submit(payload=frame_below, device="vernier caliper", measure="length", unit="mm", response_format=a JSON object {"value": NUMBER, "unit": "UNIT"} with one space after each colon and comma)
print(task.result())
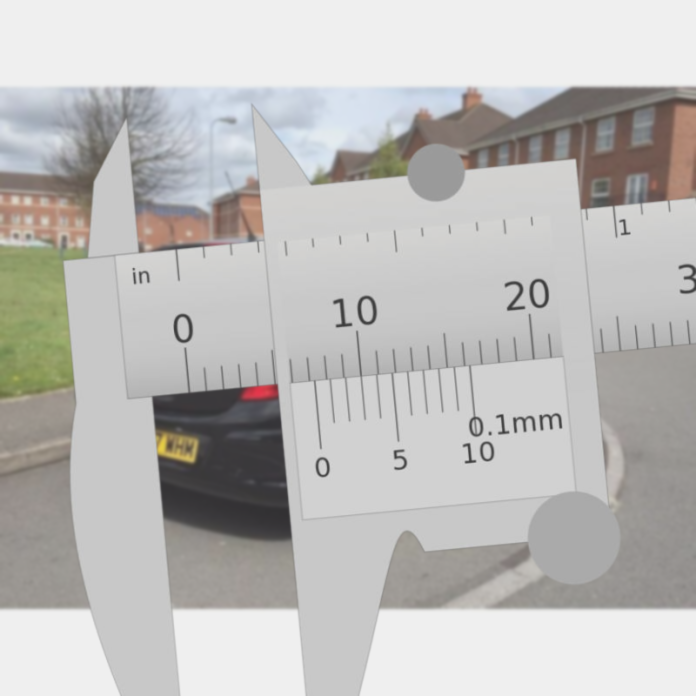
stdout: {"value": 7.3, "unit": "mm"}
